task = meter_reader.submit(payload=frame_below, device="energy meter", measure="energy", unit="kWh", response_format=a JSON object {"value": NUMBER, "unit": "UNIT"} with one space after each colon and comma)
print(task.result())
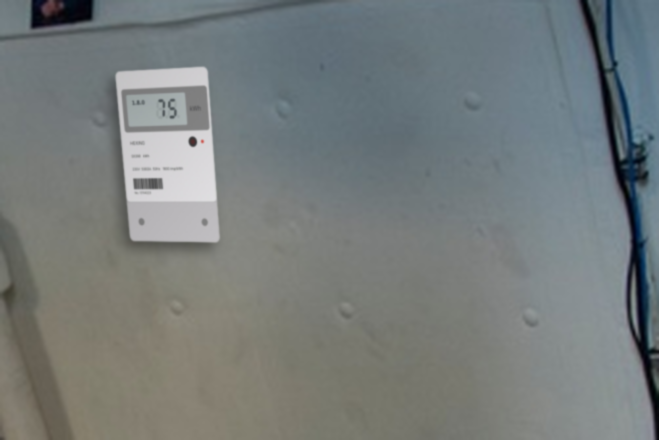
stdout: {"value": 75, "unit": "kWh"}
